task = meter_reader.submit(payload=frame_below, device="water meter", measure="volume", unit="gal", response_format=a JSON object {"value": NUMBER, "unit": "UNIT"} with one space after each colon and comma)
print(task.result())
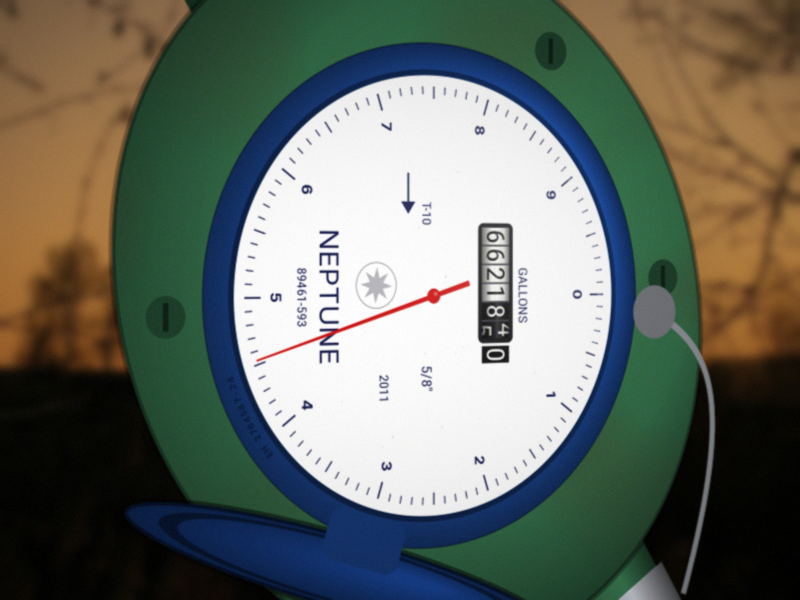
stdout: {"value": 6621844.5, "unit": "gal"}
